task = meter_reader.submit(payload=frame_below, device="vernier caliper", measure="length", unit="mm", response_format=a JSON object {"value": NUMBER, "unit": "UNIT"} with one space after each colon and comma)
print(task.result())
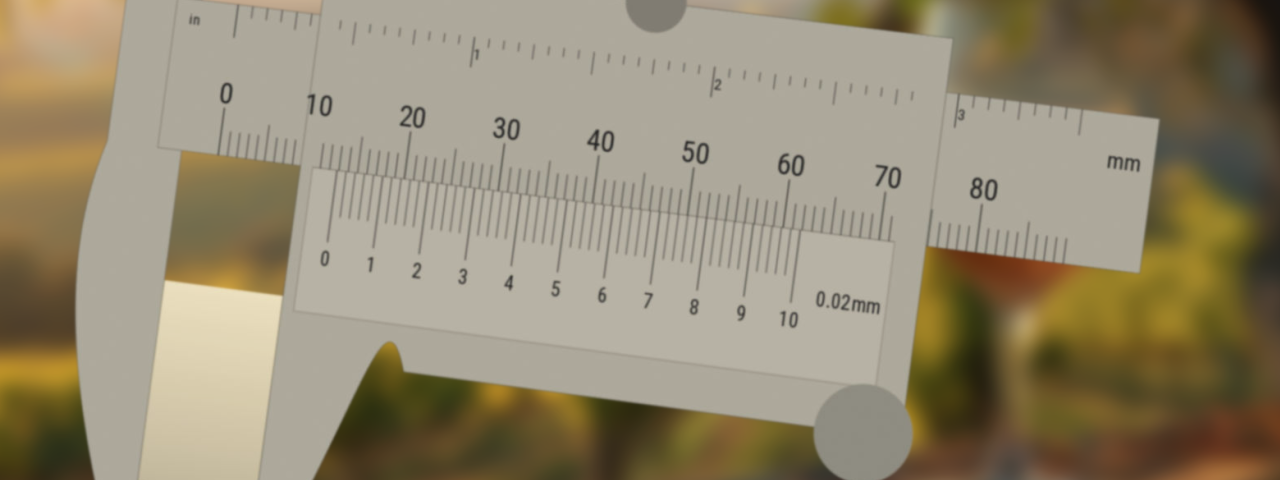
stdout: {"value": 12.8, "unit": "mm"}
